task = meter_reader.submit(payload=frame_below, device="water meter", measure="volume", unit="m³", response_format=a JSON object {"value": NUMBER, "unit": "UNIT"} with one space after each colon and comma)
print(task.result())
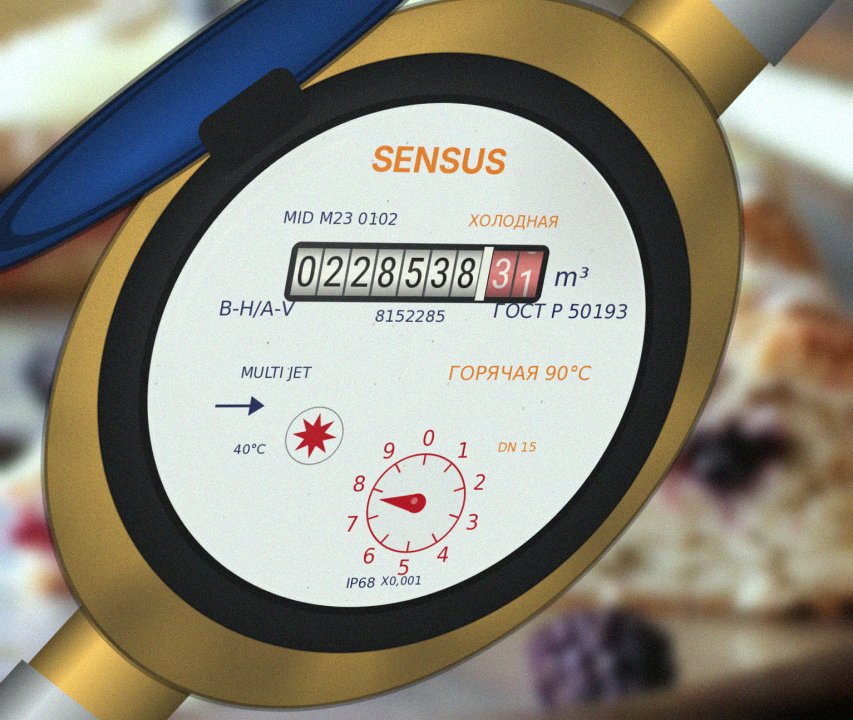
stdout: {"value": 228538.307, "unit": "m³"}
